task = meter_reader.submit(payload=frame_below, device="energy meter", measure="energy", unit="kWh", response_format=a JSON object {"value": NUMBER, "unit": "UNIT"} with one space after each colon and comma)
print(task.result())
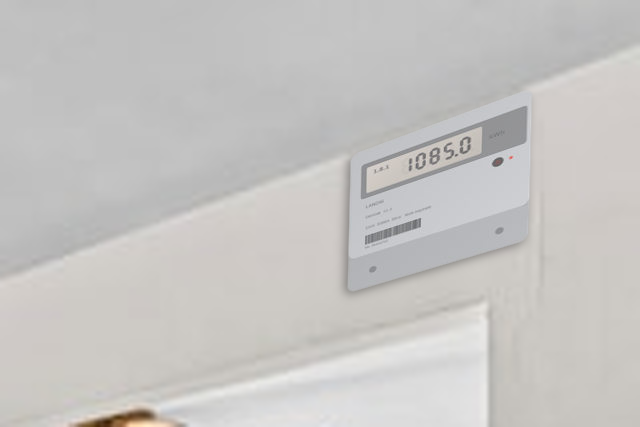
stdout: {"value": 1085.0, "unit": "kWh"}
